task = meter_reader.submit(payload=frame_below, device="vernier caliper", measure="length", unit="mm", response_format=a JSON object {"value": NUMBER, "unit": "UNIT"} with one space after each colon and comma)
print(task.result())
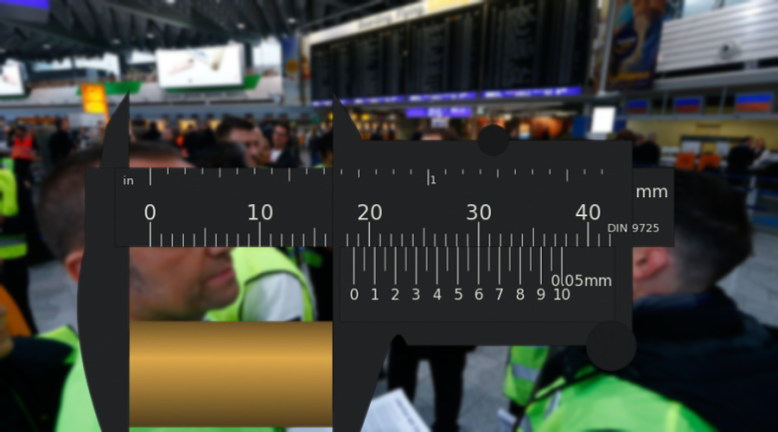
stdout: {"value": 18.6, "unit": "mm"}
